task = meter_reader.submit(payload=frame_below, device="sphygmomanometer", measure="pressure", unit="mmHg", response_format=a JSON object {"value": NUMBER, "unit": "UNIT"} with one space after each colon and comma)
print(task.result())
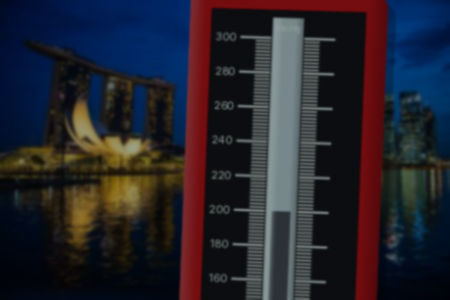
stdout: {"value": 200, "unit": "mmHg"}
